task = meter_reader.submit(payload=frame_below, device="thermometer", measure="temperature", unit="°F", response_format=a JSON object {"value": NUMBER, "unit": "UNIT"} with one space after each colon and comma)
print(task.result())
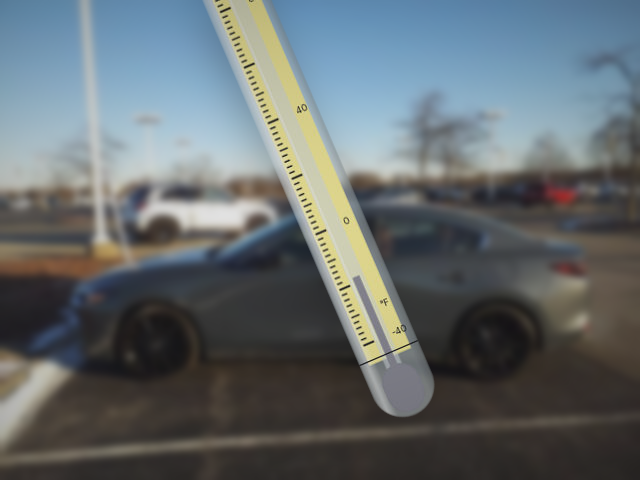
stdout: {"value": -18, "unit": "°F"}
